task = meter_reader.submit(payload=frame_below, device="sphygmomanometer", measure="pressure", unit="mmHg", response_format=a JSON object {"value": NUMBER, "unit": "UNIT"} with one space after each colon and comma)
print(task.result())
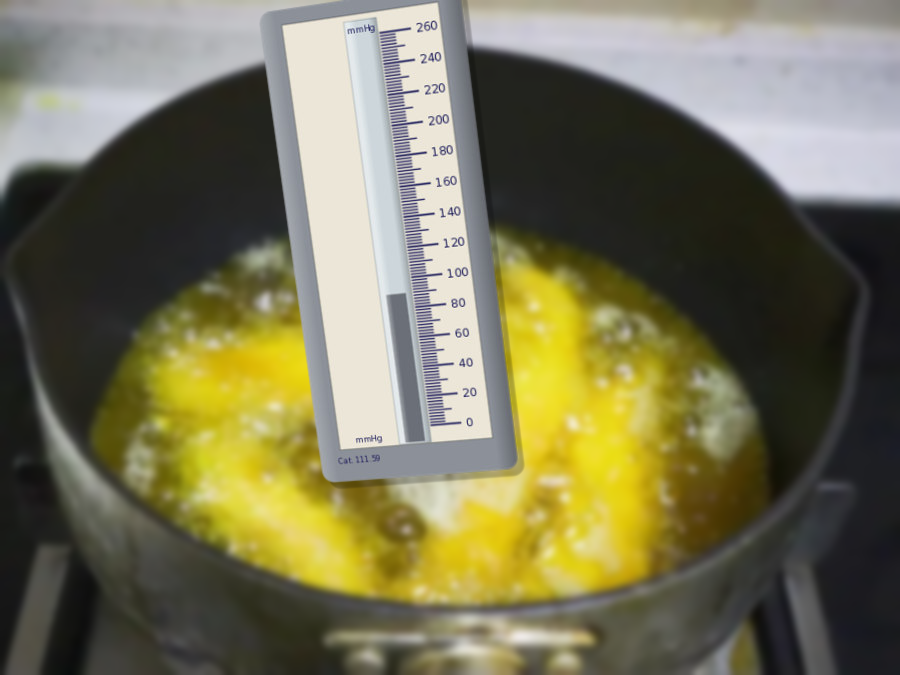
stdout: {"value": 90, "unit": "mmHg"}
